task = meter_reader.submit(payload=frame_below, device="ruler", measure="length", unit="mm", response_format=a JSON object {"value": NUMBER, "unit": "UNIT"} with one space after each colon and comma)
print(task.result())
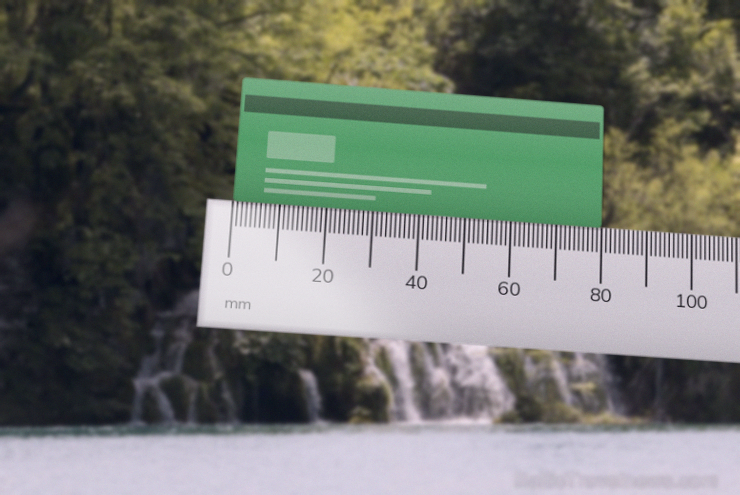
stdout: {"value": 80, "unit": "mm"}
